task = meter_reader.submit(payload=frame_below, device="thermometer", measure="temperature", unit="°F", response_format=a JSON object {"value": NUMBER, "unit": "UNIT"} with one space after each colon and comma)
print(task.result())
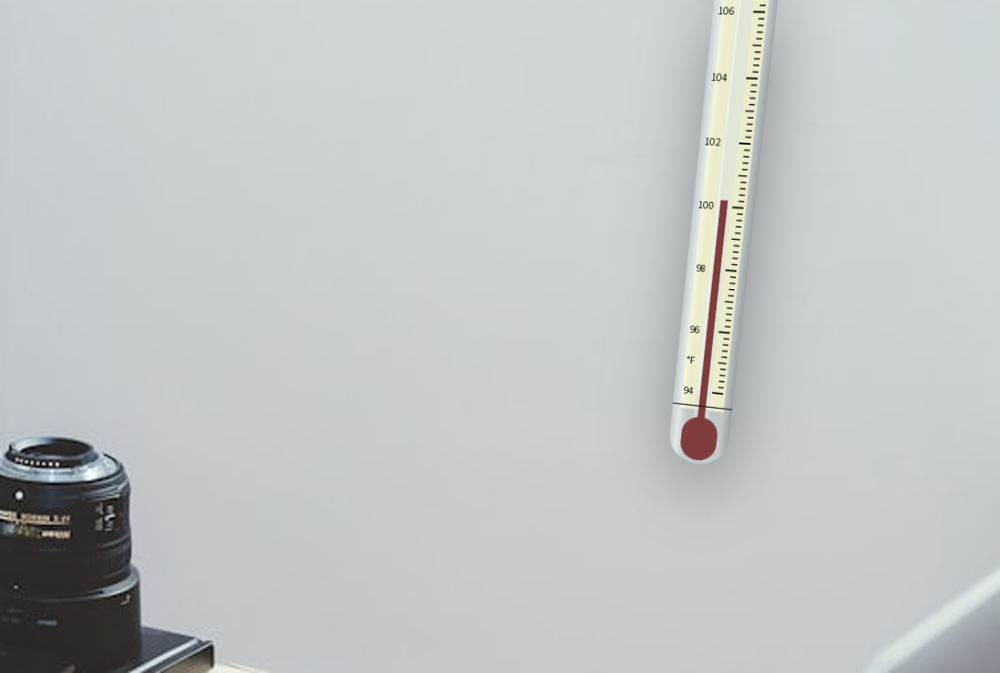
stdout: {"value": 100.2, "unit": "°F"}
